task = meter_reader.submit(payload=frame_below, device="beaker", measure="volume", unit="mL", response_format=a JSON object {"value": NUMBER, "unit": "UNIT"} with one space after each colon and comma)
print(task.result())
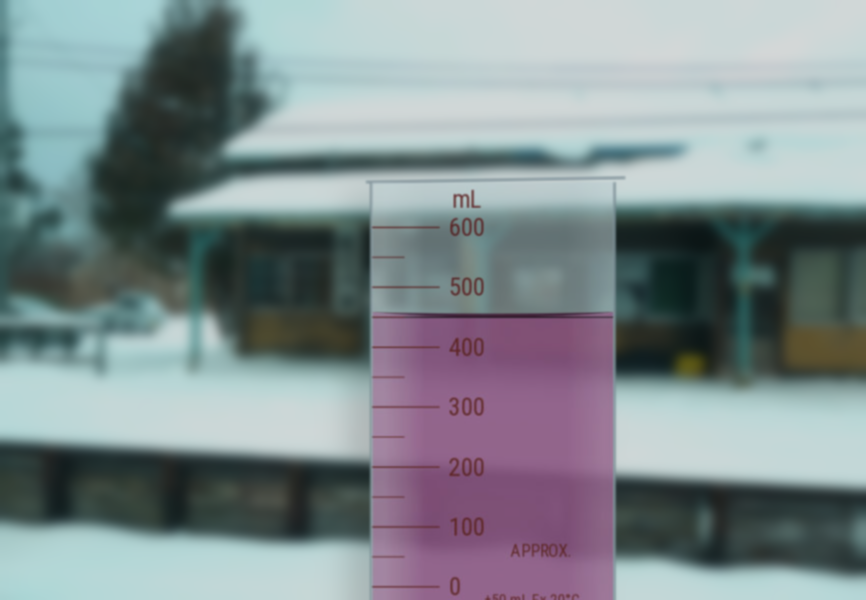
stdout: {"value": 450, "unit": "mL"}
